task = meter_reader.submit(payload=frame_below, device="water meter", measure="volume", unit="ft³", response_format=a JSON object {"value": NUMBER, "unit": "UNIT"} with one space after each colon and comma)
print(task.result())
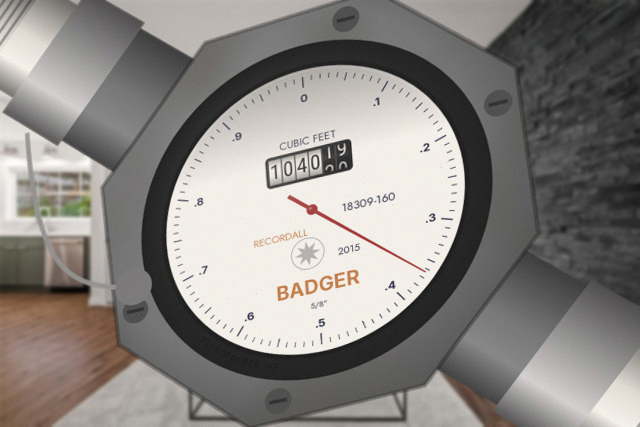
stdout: {"value": 104019.36, "unit": "ft³"}
